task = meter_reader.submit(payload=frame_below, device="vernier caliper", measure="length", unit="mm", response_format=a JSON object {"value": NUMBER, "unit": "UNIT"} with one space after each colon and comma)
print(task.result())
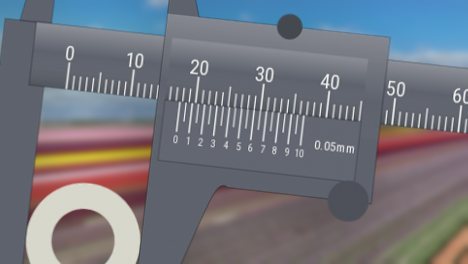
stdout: {"value": 17.6, "unit": "mm"}
